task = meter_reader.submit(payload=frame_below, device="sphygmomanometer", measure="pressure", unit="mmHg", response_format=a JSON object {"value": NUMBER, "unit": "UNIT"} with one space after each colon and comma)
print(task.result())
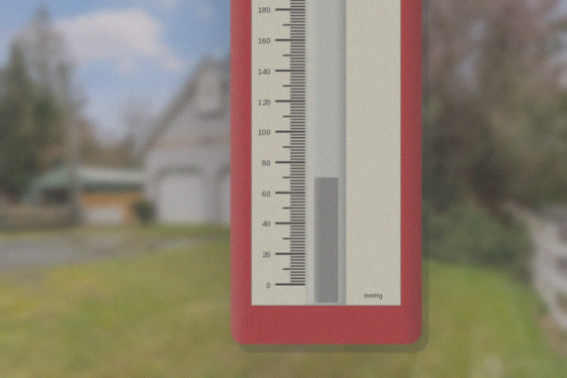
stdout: {"value": 70, "unit": "mmHg"}
